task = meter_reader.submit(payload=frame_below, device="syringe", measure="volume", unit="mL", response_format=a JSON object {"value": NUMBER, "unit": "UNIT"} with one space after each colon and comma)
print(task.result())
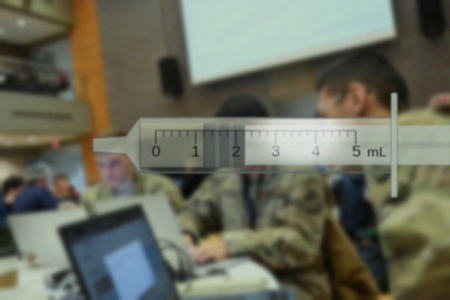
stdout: {"value": 1.2, "unit": "mL"}
